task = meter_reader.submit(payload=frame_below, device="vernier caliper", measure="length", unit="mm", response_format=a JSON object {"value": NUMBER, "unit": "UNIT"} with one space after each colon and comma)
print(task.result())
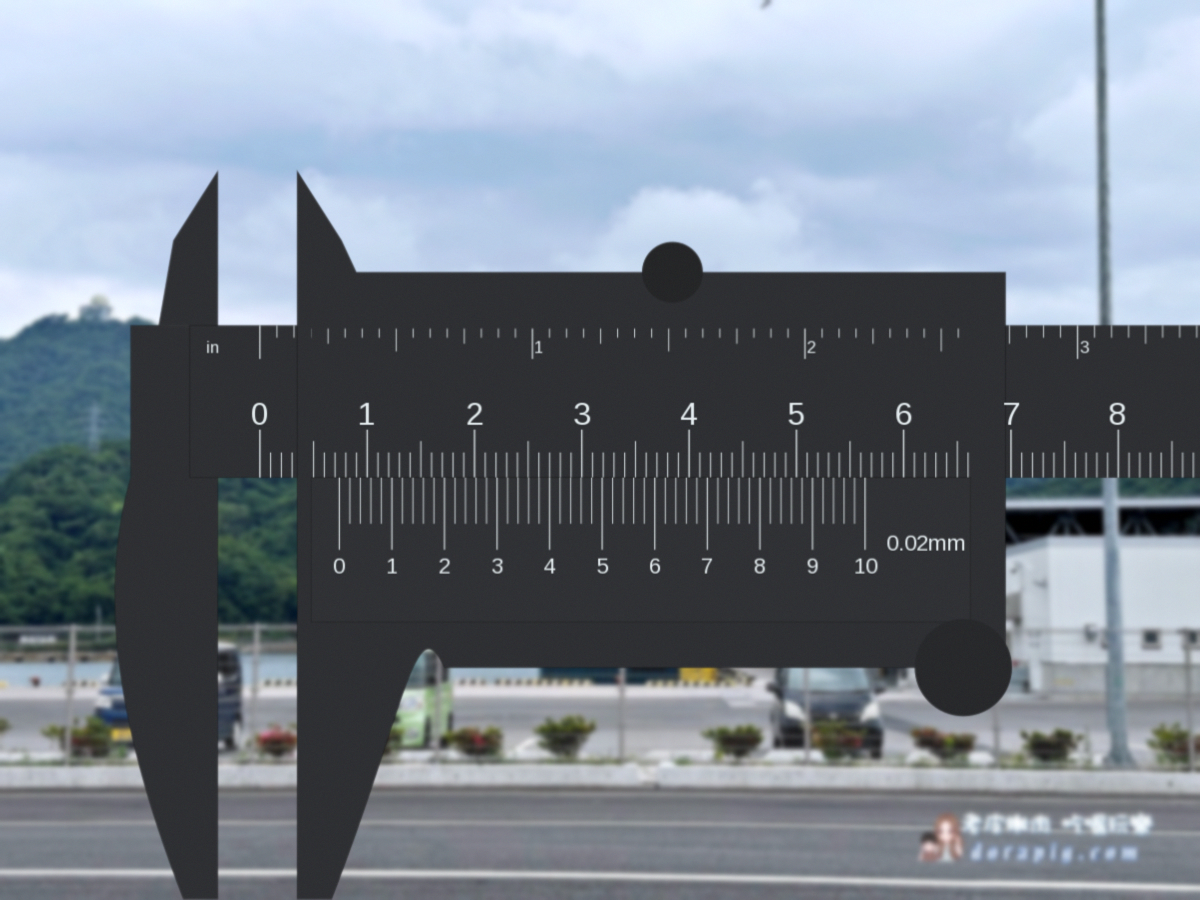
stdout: {"value": 7.4, "unit": "mm"}
